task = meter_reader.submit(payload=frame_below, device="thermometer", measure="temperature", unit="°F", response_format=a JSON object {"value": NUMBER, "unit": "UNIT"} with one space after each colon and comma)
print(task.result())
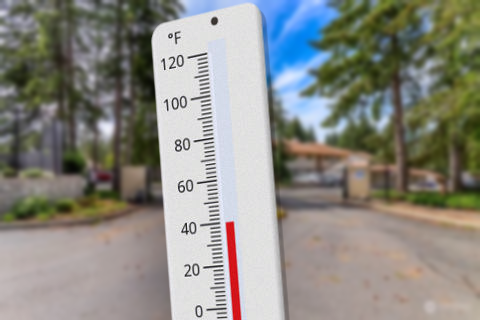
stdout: {"value": 40, "unit": "°F"}
